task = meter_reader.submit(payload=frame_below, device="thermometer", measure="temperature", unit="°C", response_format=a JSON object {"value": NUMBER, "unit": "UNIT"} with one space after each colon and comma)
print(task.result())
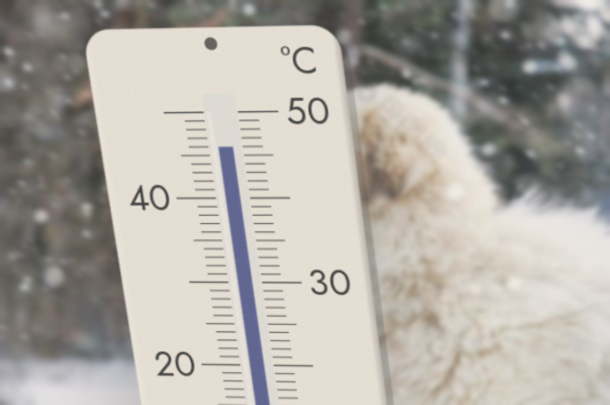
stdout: {"value": 46, "unit": "°C"}
